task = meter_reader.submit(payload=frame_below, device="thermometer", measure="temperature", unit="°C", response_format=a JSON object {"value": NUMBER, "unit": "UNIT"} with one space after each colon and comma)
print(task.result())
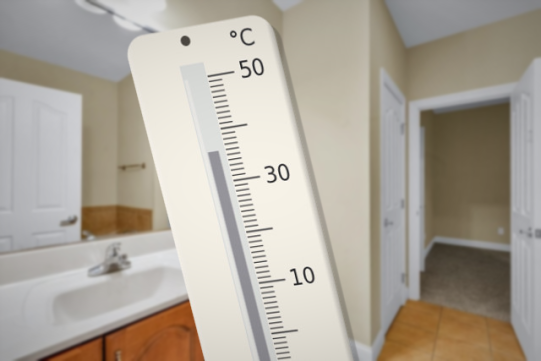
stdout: {"value": 36, "unit": "°C"}
